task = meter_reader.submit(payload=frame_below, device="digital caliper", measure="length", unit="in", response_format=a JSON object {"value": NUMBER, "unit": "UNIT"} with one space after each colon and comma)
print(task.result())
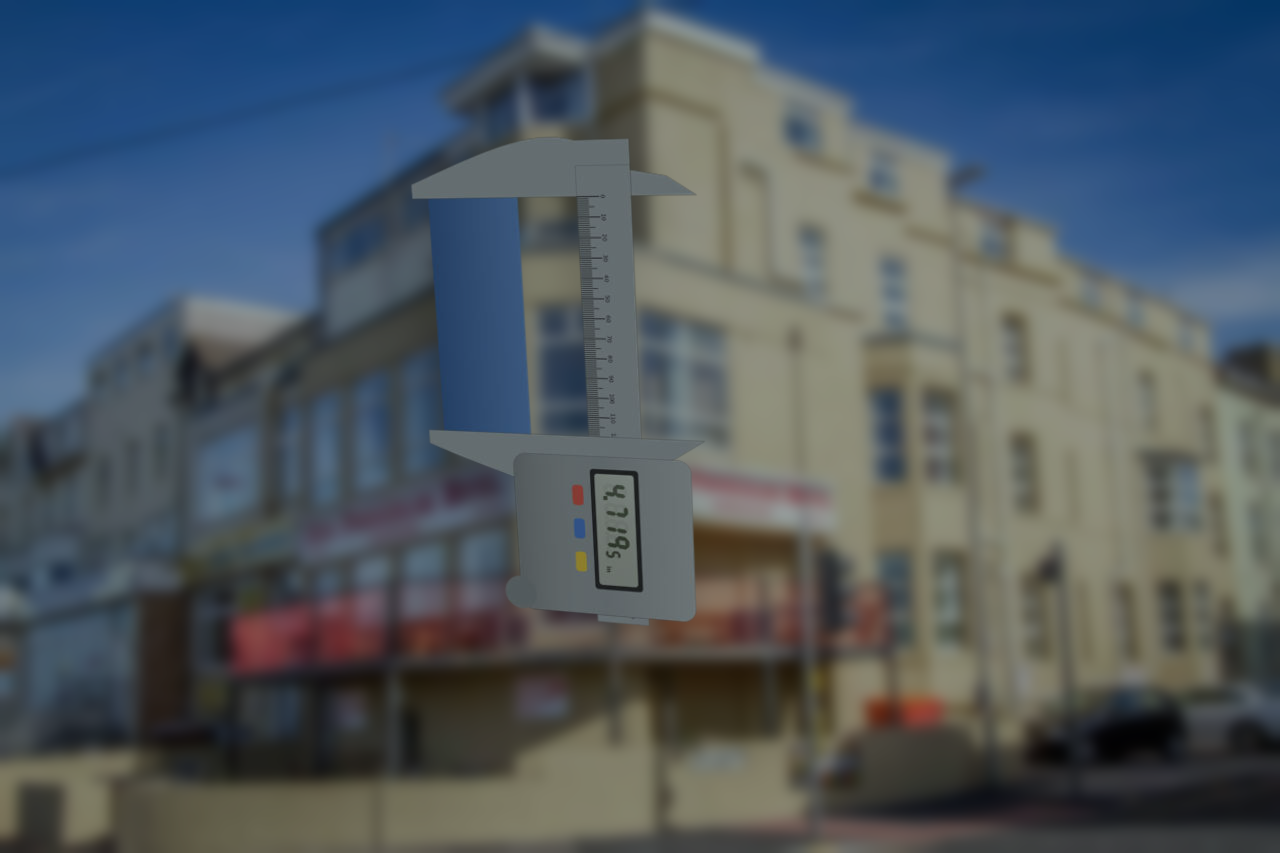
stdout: {"value": 4.7195, "unit": "in"}
